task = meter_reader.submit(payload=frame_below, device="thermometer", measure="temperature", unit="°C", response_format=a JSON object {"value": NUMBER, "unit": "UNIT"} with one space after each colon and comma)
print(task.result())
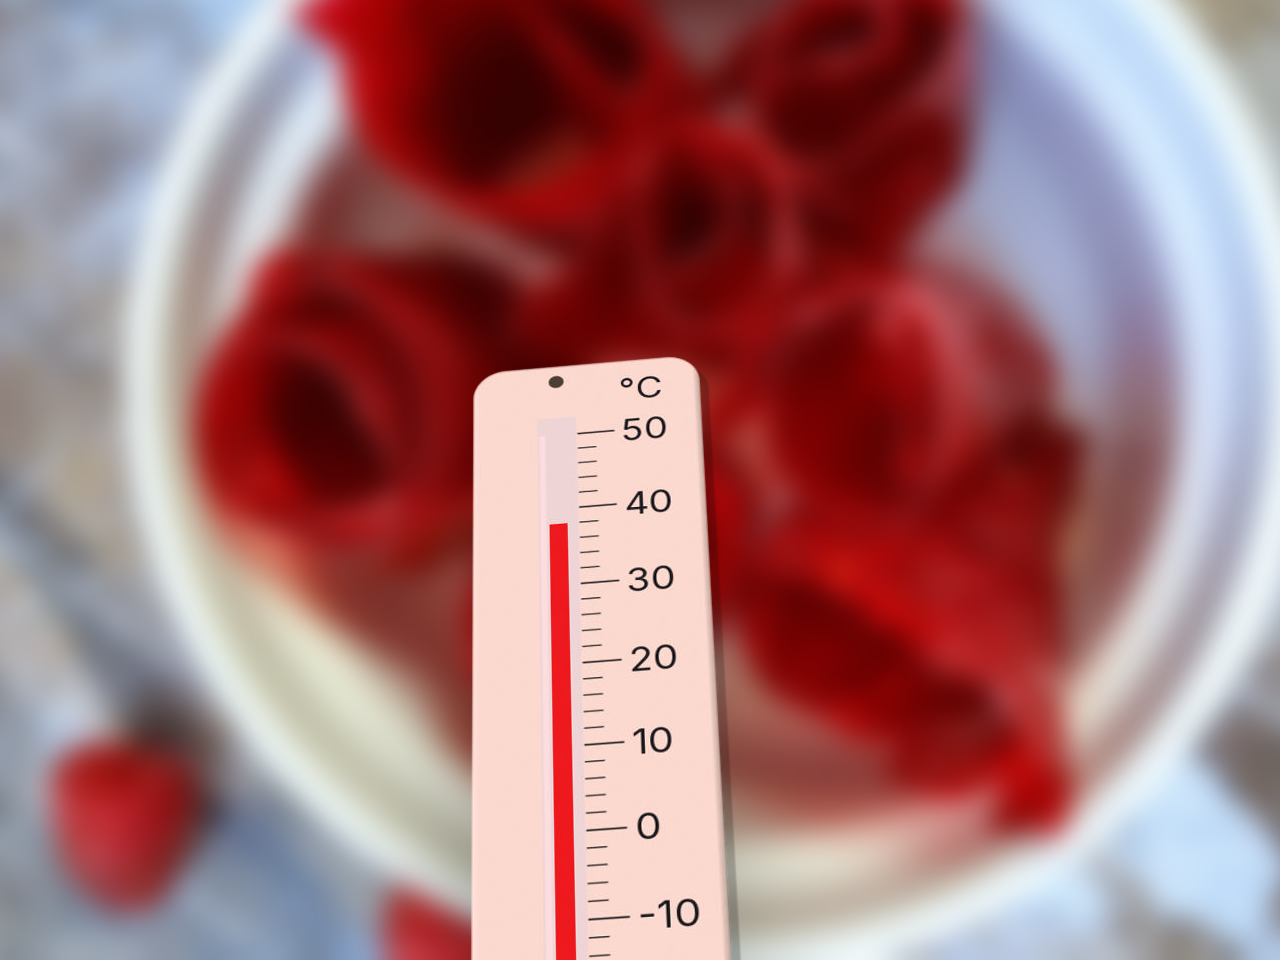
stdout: {"value": 38, "unit": "°C"}
